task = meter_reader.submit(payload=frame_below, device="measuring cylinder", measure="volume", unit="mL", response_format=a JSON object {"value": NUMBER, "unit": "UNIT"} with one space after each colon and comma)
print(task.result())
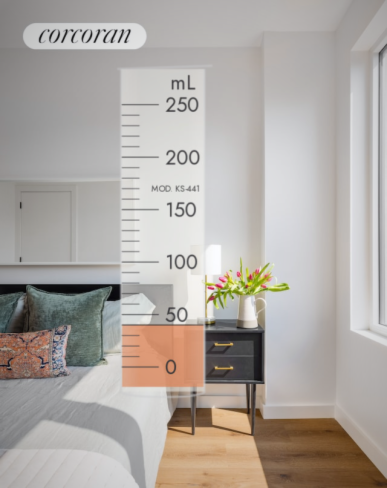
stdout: {"value": 40, "unit": "mL"}
